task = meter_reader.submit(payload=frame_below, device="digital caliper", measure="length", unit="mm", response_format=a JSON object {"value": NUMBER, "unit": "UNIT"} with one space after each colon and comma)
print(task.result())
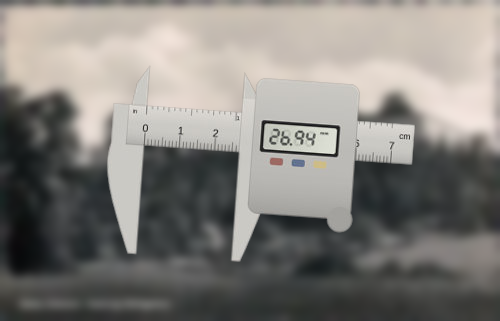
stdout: {"value": 26.94, "unit": "mm"}
